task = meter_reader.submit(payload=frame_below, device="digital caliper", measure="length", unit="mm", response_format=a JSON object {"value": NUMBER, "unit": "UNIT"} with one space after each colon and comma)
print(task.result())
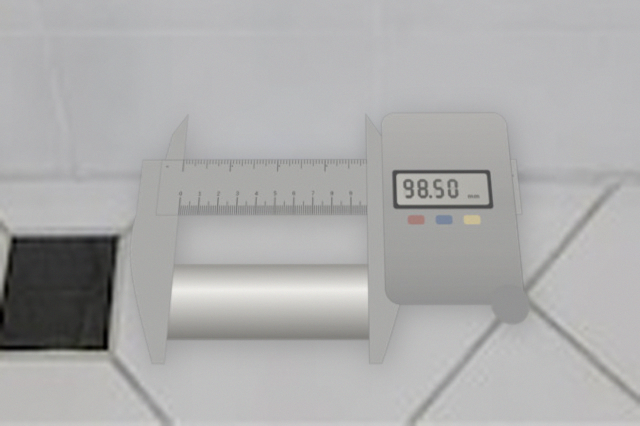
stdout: {"value": 98.50, "unit": "mm"}
